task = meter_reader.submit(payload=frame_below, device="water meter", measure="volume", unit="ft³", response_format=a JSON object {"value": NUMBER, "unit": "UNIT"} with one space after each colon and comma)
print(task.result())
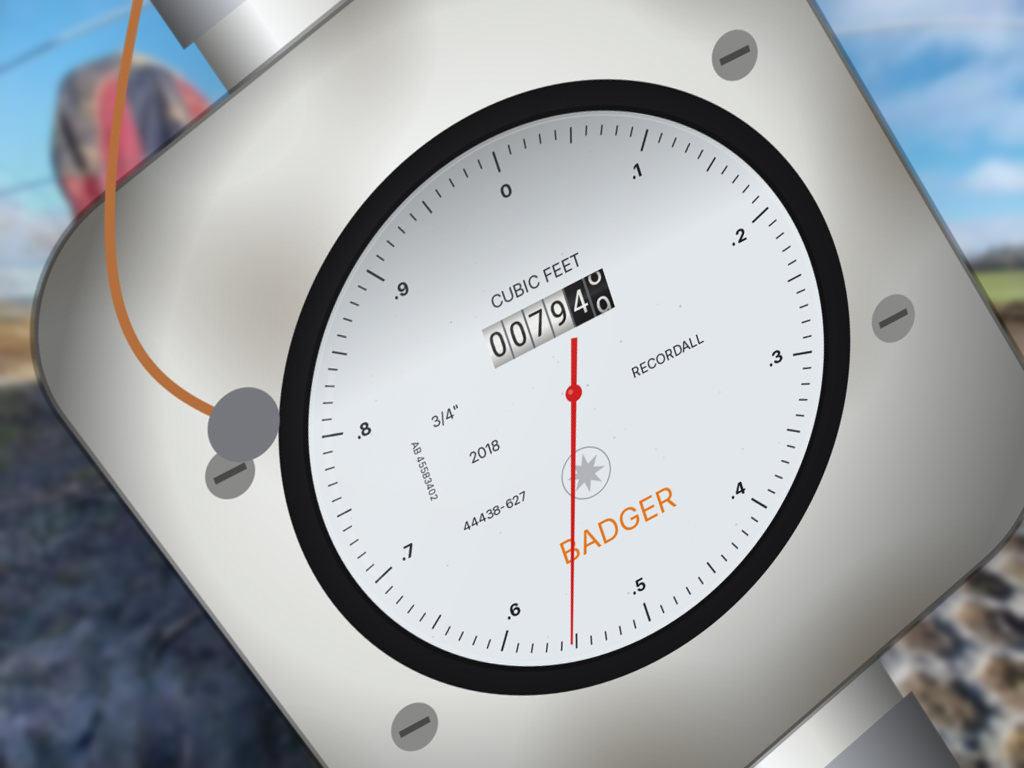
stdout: {"value": 7948.55, "unit": "ft³"}
